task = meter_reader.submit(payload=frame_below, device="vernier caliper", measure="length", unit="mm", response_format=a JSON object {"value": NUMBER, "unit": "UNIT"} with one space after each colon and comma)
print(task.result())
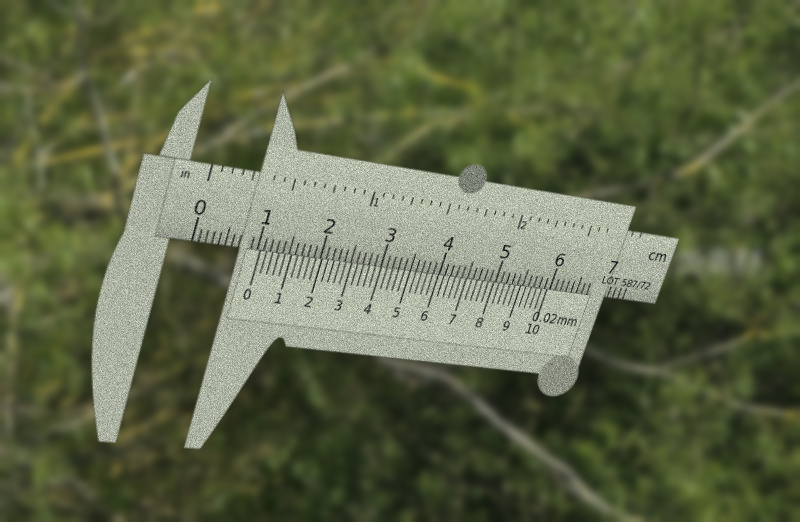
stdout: {"value": 10.5, "unit": "mm"}
